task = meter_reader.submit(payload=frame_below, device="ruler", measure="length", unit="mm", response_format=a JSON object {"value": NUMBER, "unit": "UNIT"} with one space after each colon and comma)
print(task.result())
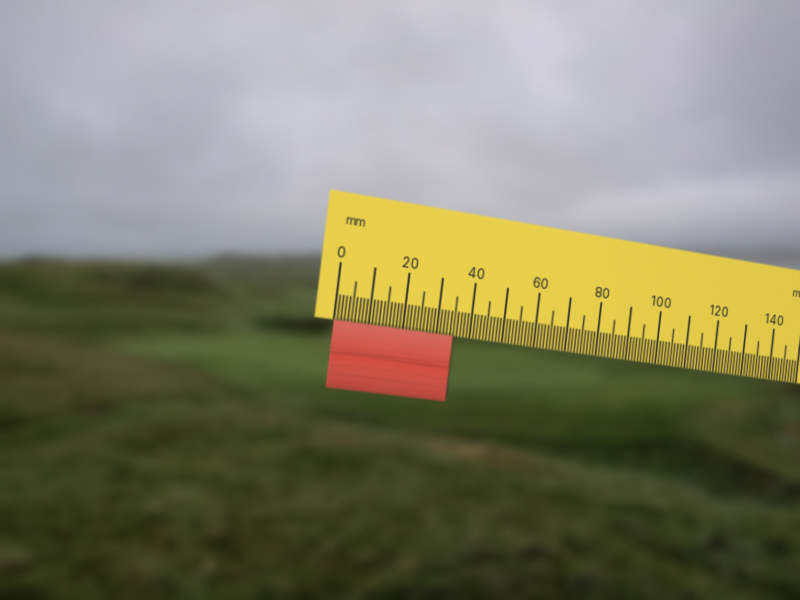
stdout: {"value": 35, "unit": "mm"}
